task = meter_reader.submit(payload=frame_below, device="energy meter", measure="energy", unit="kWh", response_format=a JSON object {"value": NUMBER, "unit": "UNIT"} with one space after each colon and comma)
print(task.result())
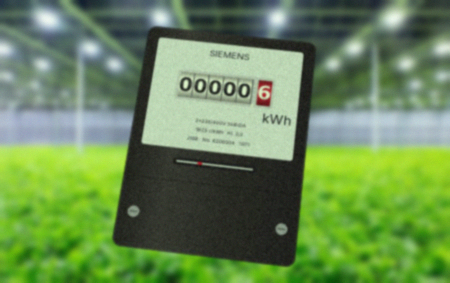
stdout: {"value": 0.6, "unit": "kWh"}
